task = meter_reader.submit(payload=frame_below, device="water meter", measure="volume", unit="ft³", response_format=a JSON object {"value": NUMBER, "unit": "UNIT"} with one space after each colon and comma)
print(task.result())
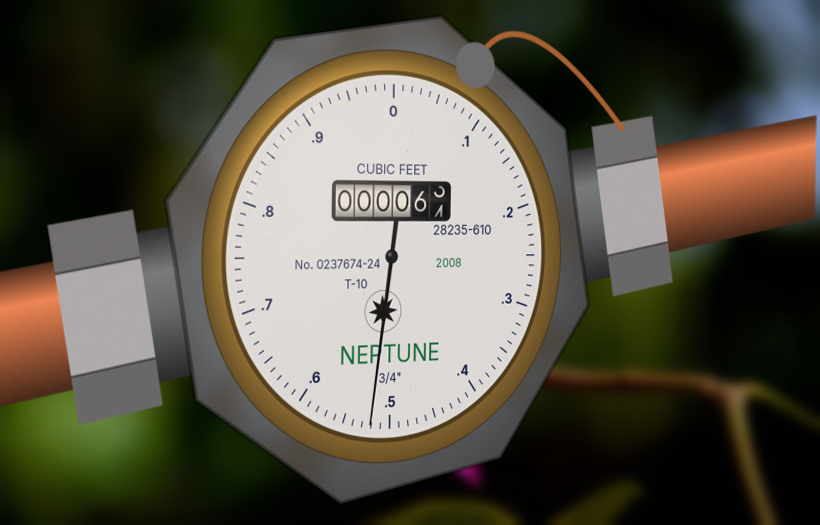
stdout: {"value": 63.52, "unit": "ft³"}
